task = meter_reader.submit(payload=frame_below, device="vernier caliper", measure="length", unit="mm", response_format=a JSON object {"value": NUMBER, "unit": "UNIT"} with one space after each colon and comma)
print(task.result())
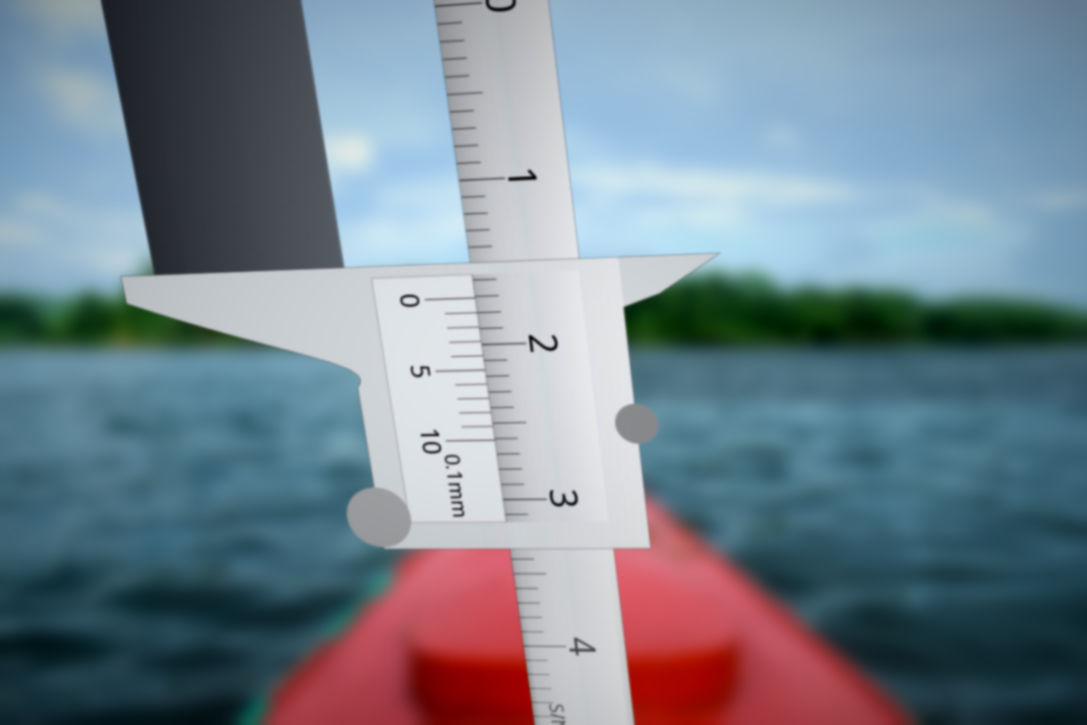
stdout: {"value": 17.1, "unit": "mm"}
